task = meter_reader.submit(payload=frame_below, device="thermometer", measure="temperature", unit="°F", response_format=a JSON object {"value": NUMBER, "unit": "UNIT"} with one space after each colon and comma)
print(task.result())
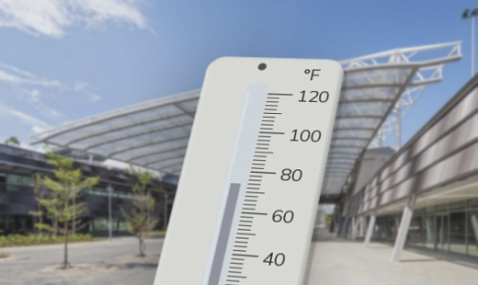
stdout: {"value": 74, "unit": "°F"}
